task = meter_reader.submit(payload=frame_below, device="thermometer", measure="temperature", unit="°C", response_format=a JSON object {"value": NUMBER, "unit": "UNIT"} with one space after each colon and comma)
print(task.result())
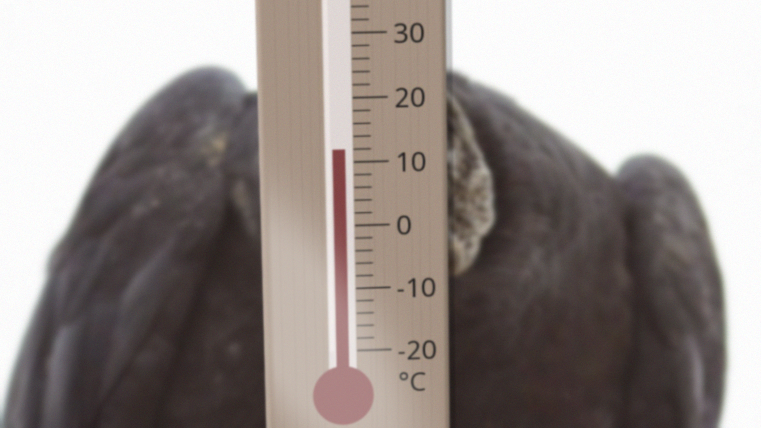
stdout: {"value": 12, "unit": "°C"}
